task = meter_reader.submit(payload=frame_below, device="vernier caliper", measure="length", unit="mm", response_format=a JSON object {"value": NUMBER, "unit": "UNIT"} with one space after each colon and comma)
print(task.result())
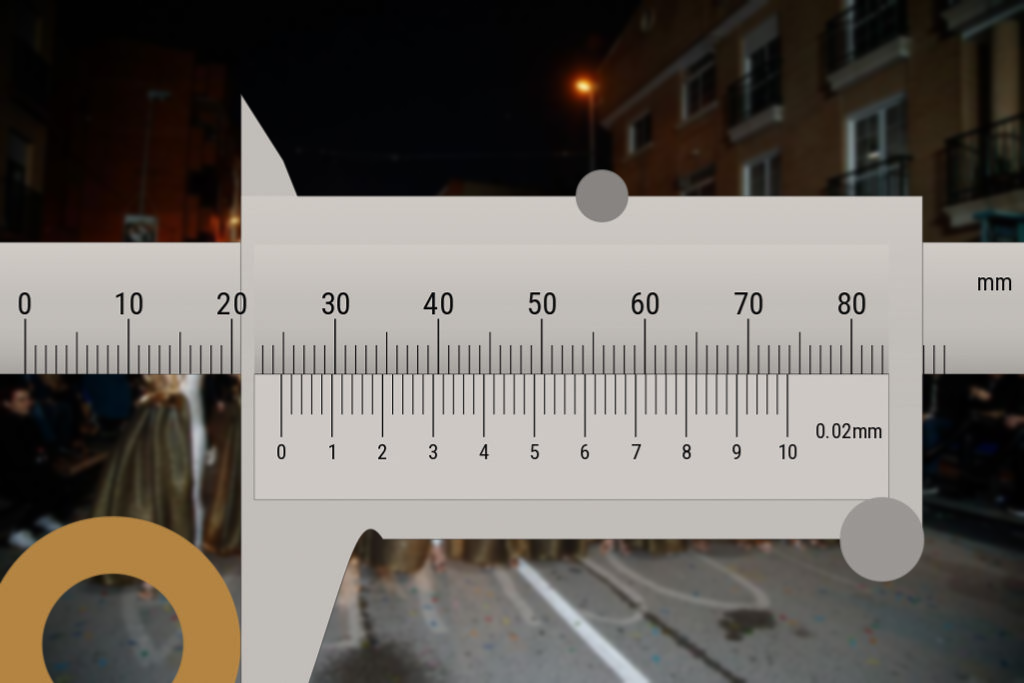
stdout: {"value": 24.8, "unit": "mm"}
